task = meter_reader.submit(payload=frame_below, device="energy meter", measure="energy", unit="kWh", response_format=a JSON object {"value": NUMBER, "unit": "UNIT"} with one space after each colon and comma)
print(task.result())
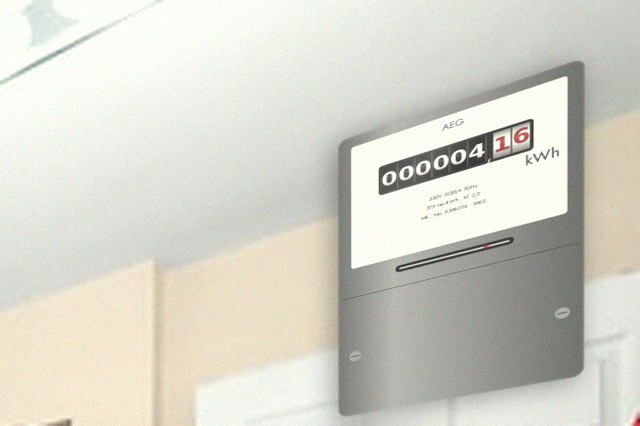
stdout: {"value": 4.16, "unit": "kWh"}
